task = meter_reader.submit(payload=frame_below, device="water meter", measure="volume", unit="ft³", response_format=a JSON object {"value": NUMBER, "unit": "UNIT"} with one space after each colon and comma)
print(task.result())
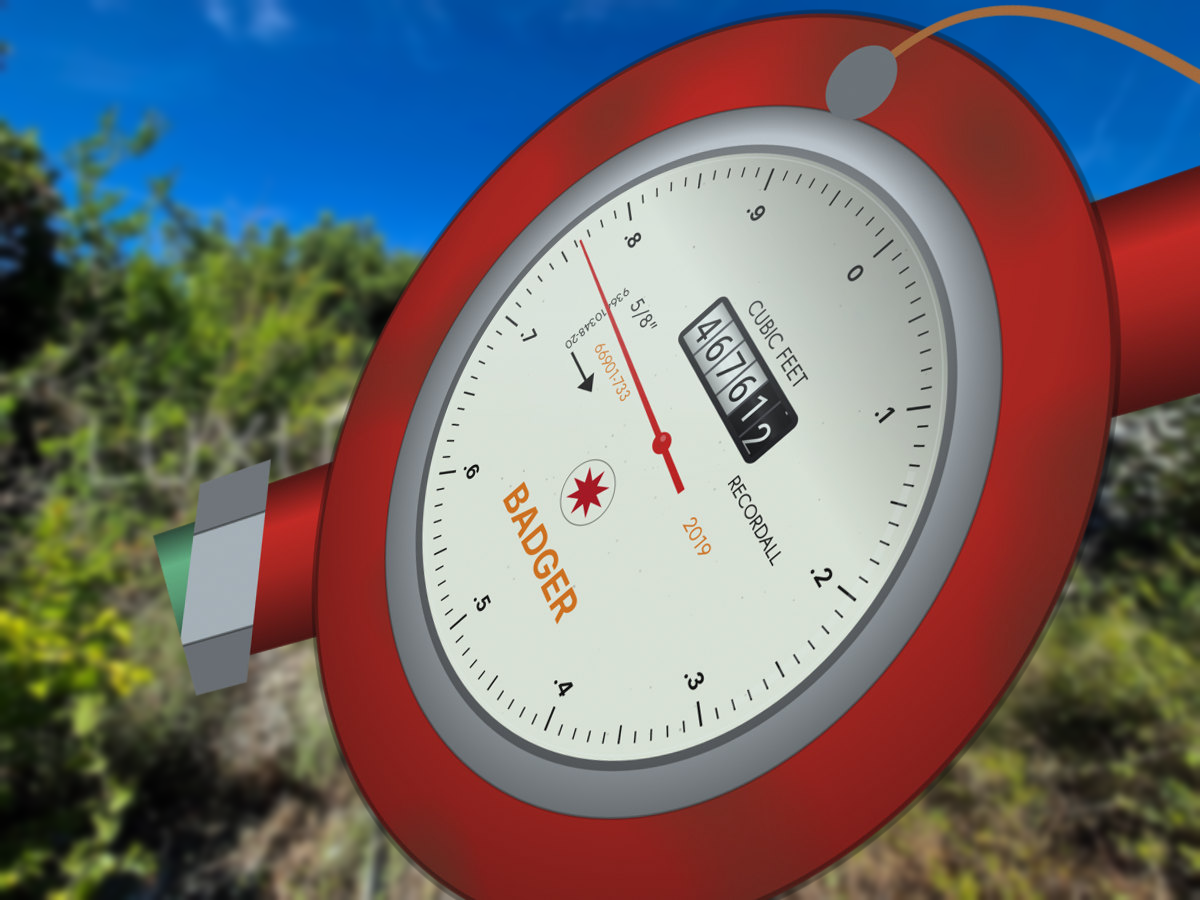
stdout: {"value": 467611.76, "unit": "ft³"}
